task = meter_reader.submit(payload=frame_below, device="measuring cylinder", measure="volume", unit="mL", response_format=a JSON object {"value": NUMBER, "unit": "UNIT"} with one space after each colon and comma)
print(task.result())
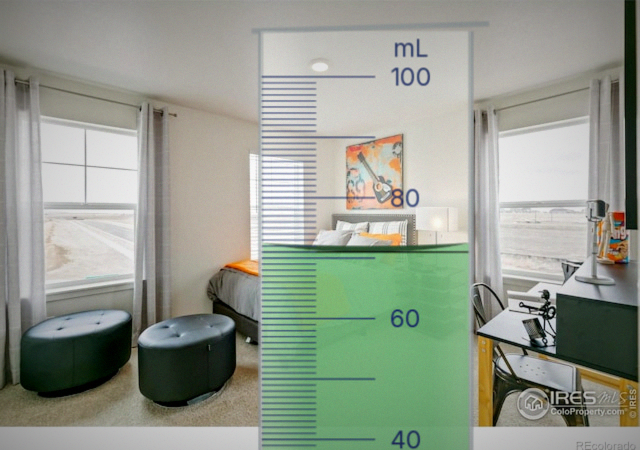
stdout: {"value": 71, "unit": "mL"}
